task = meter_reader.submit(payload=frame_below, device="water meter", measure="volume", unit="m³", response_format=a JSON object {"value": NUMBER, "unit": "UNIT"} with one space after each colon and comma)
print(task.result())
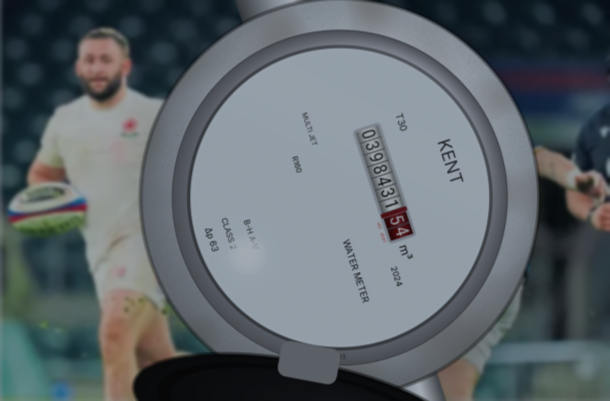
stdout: {"value": 398431.54, "unit": "m³"}
